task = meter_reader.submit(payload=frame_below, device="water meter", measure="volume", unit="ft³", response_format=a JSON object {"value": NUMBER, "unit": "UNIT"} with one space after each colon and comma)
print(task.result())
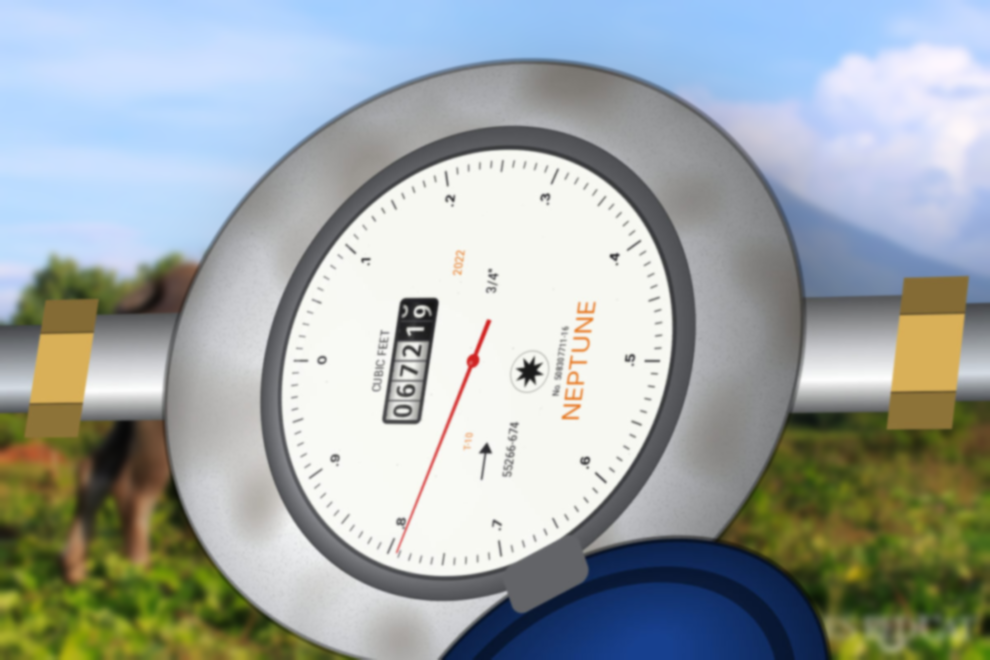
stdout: {"value": 67218.79, "unit": "ft³"}
